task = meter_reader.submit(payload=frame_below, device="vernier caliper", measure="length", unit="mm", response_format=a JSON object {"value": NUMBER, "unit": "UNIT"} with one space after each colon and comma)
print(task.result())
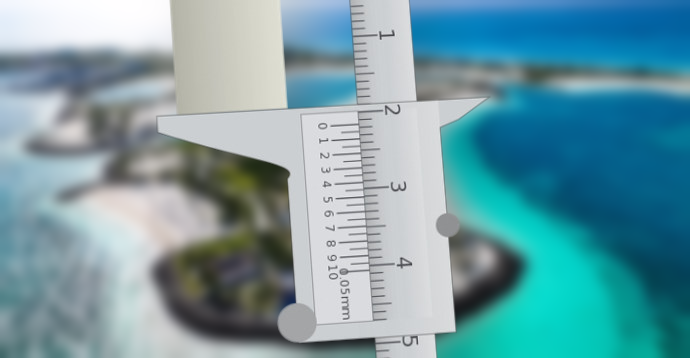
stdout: {"value": 21.6, "unit": "mm"}
